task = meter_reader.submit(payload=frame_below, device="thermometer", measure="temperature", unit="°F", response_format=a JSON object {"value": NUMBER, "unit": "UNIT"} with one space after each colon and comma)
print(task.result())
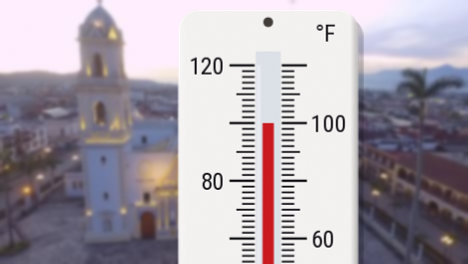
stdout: {"value": 100, "unit": "°F"}
